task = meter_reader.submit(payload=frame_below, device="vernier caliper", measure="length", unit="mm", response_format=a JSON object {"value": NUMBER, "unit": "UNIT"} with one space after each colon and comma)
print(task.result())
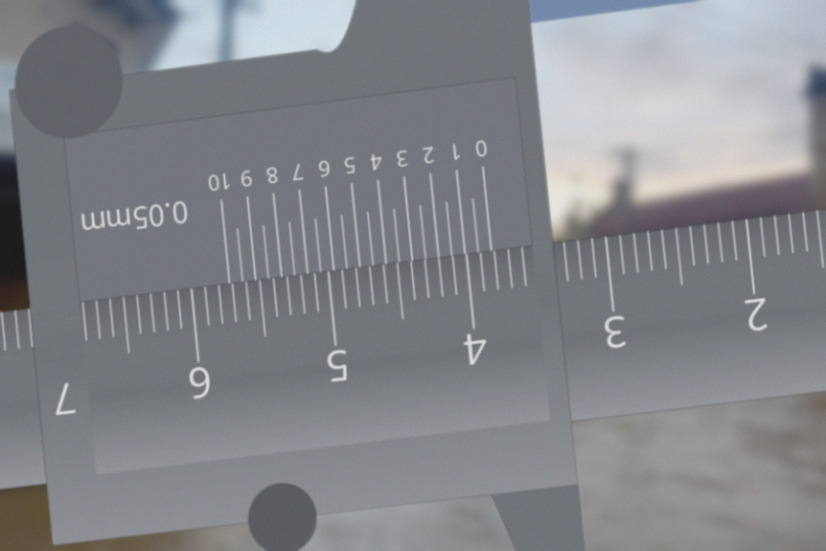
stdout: {"value": 38.2, "unit": "mm"}
